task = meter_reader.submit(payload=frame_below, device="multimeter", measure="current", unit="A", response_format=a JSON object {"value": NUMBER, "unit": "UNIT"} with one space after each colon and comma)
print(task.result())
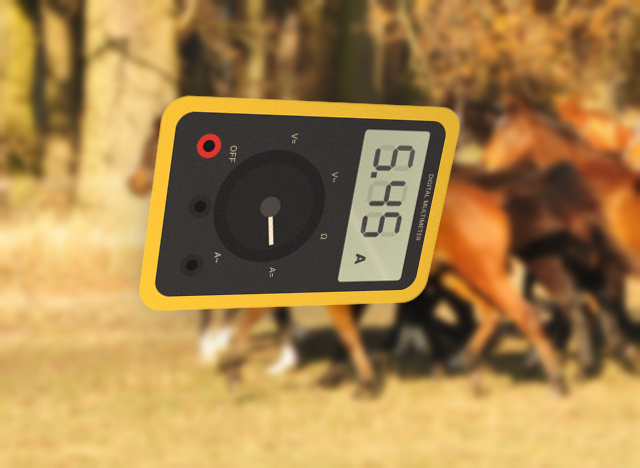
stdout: {"value": 5.45, "unit": "A"}
